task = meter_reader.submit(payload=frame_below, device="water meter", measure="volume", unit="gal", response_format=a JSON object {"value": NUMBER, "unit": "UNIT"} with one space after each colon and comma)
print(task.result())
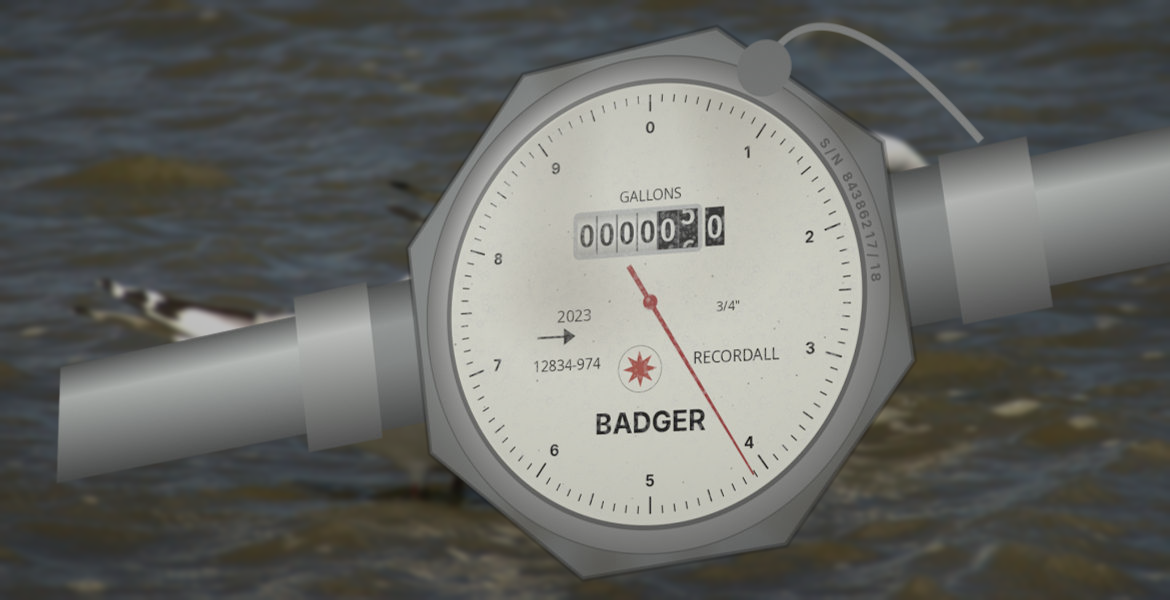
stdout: {"value": 54.1, "unit": "gal"}
